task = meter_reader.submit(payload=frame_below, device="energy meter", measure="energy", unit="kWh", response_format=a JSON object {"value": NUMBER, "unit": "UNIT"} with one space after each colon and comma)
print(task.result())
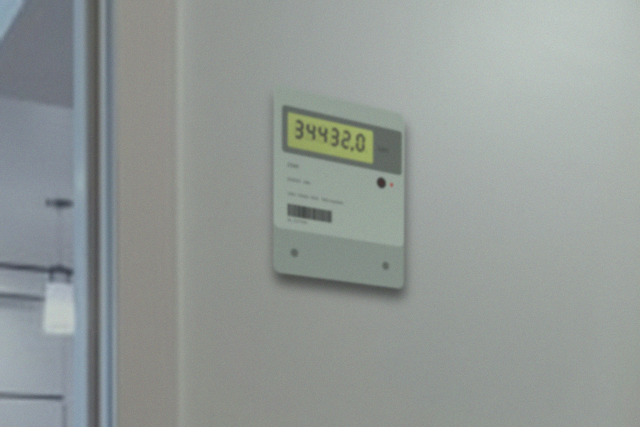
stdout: {"value": 34432.0, "unit": "kWh"}
